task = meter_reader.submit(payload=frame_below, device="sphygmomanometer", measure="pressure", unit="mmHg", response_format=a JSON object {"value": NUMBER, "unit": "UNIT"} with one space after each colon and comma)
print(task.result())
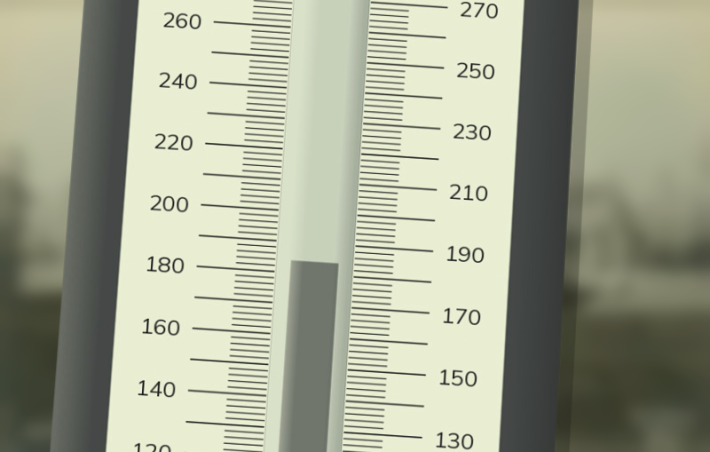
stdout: {"value": 184, "unit": "mmHg"}
